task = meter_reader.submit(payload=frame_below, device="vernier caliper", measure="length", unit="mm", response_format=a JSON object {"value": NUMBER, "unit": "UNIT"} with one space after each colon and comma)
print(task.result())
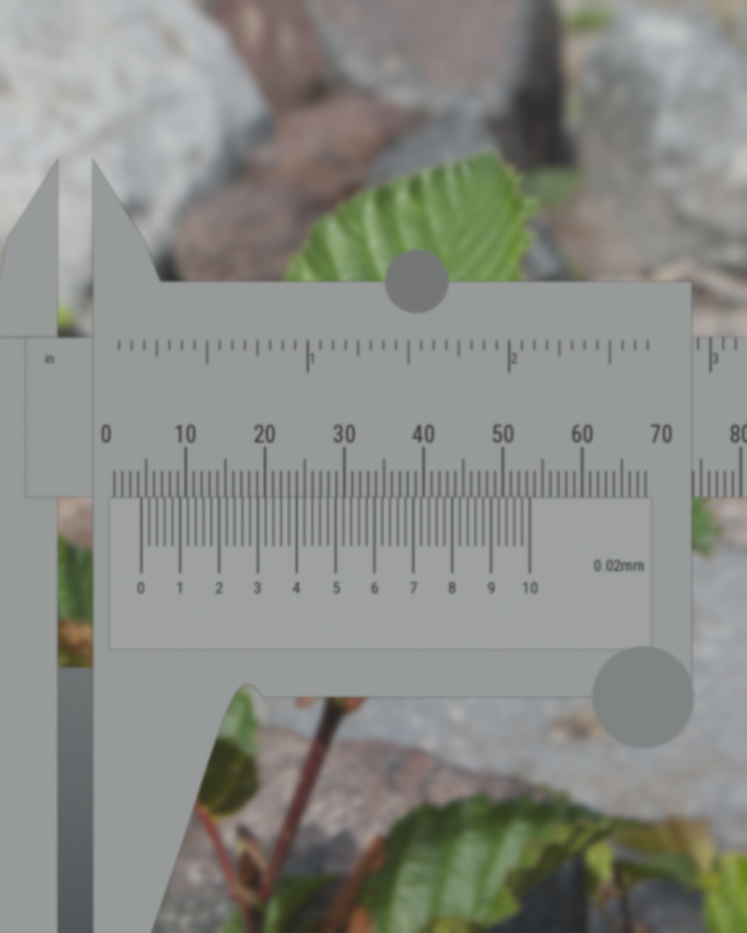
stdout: {"value": 4.4, "unit": "mm"}
